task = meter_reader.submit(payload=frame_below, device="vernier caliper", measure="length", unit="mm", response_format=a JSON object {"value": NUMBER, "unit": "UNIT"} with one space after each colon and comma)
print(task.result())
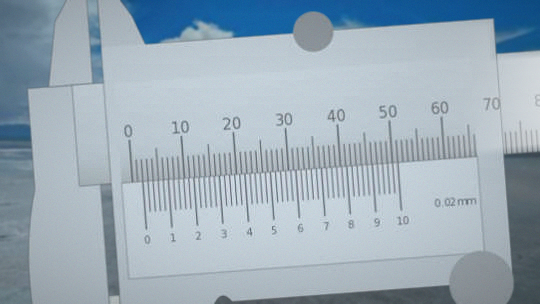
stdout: {"value": 2.0, "unit": "mm"}
